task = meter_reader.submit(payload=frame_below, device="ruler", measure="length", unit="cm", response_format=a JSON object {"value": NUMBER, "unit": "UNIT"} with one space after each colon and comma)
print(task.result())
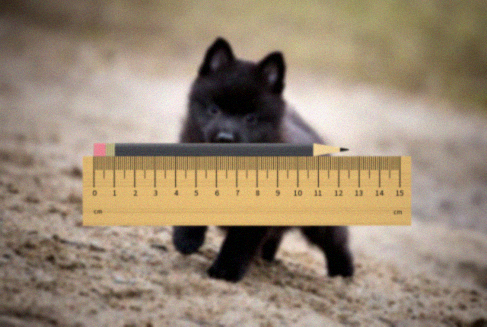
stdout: {"value": 12.5, "unit": "cm"}
